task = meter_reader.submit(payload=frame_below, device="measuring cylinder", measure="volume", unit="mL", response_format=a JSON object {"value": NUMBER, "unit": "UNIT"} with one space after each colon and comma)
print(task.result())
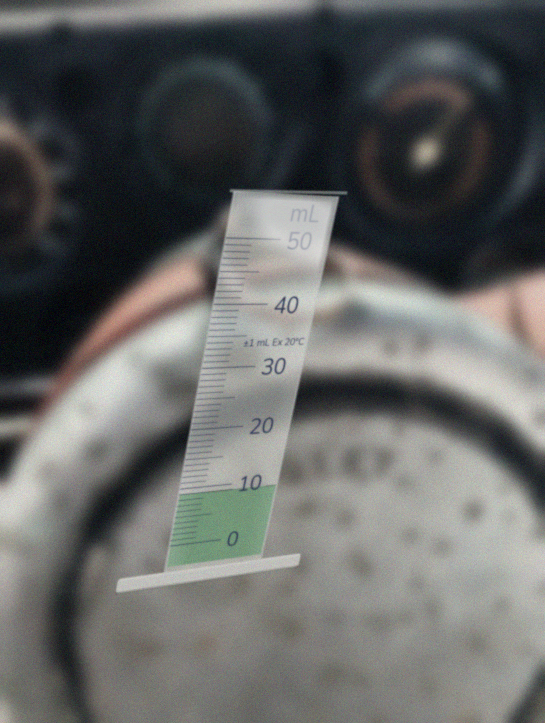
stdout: {"value": 9, "unit": "mL"}
